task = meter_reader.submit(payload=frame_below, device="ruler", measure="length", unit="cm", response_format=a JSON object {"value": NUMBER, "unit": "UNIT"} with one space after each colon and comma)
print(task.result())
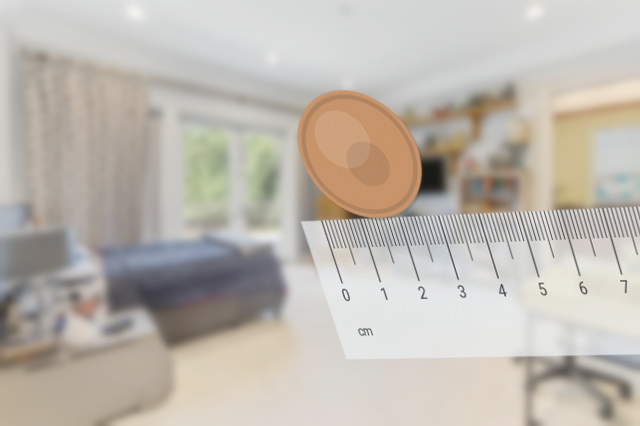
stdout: {"value": 3, "unit": "cm"}
